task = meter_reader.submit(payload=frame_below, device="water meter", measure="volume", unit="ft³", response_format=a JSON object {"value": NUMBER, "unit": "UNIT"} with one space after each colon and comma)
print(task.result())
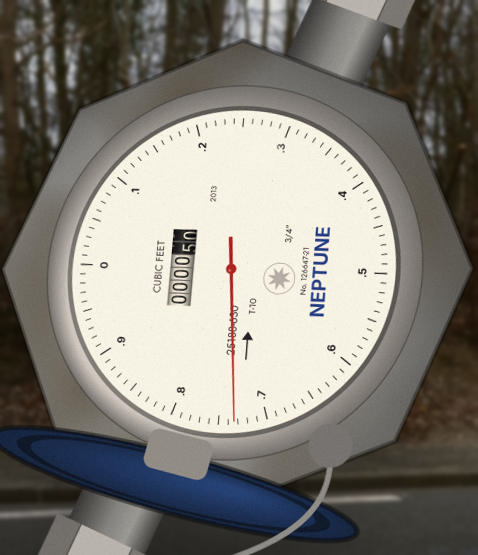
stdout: {"value": 49.73, "unit": "ft³"}
